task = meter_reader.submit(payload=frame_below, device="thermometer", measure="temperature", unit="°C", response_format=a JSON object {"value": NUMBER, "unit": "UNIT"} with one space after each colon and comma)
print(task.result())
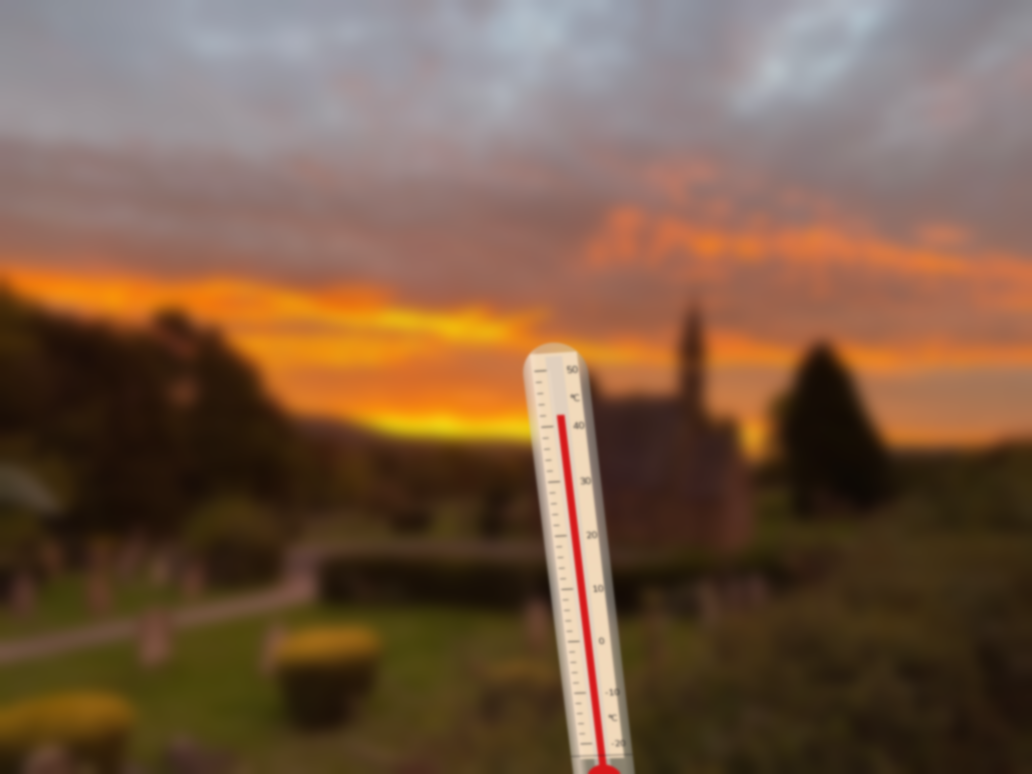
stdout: {"value": 42, "unit": "°C"}
